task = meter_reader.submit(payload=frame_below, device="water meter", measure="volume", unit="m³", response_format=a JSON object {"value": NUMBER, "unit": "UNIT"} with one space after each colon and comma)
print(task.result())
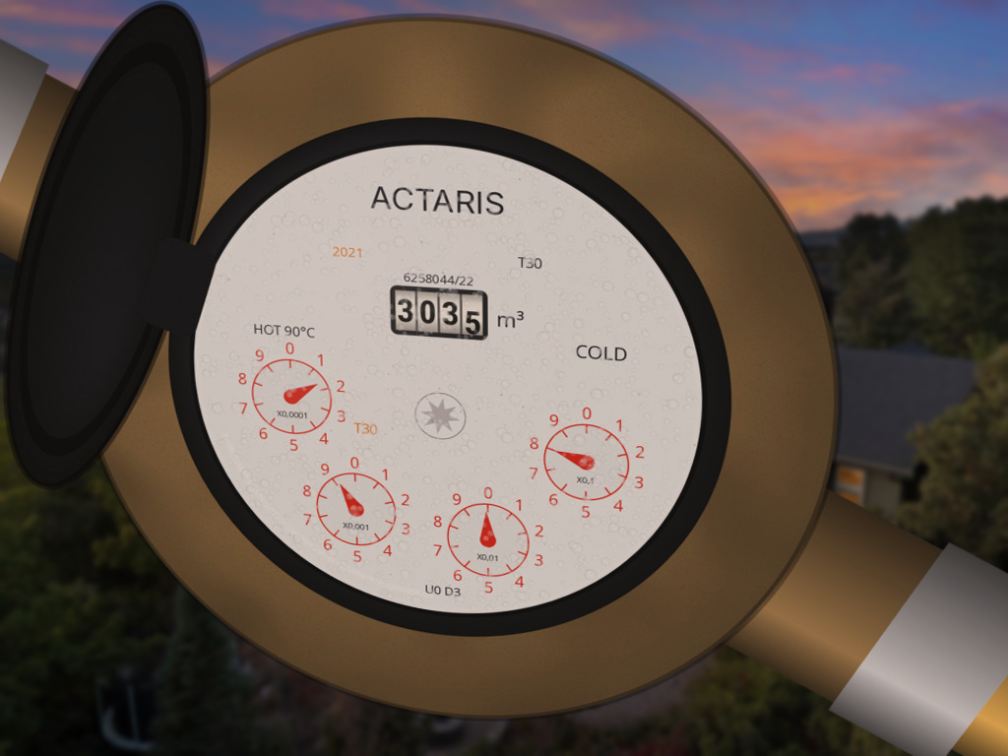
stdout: {"value": 3034.7991, "unit": "m³"}
